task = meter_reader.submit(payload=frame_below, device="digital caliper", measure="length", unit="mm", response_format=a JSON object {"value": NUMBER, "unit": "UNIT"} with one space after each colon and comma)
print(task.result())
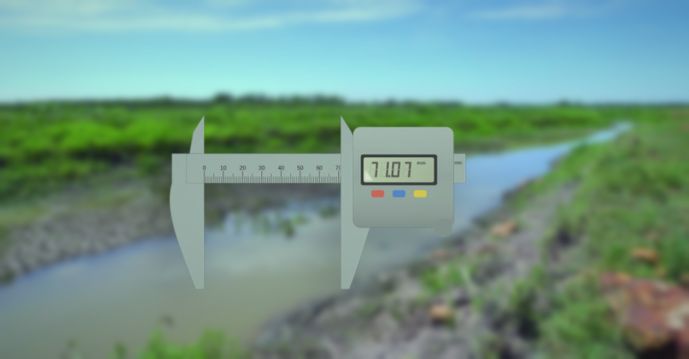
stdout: {"value": 71.07, "unit": "mm"}
